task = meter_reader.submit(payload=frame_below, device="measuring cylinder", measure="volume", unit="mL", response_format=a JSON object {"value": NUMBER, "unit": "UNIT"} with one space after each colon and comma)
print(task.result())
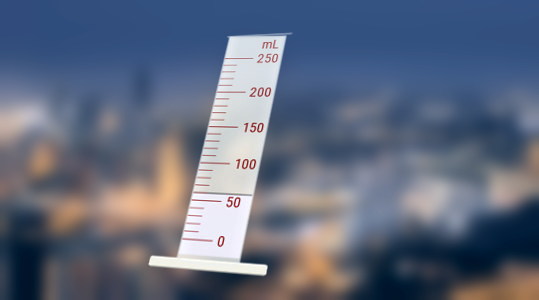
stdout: {"value": 60, "unit": "mL"}
